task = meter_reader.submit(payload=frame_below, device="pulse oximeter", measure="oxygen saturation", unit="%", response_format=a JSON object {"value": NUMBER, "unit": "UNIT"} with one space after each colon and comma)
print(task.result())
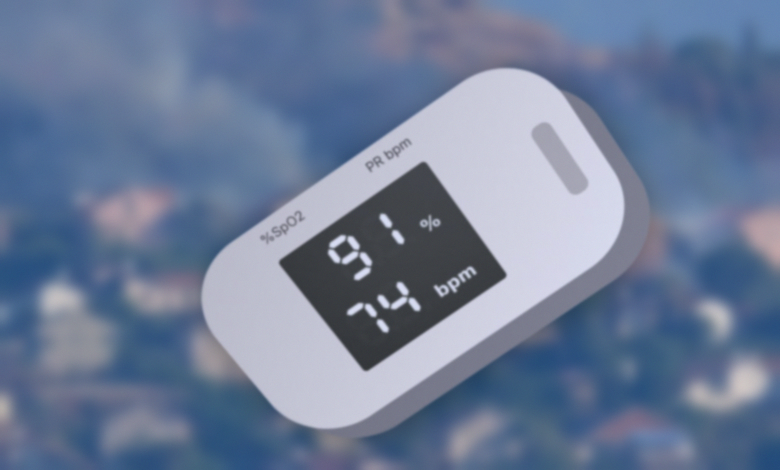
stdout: {"value": 91, "unit": "%"}
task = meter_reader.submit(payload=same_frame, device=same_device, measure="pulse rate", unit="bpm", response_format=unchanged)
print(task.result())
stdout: {"value": 74, "unit": "bpm"}
